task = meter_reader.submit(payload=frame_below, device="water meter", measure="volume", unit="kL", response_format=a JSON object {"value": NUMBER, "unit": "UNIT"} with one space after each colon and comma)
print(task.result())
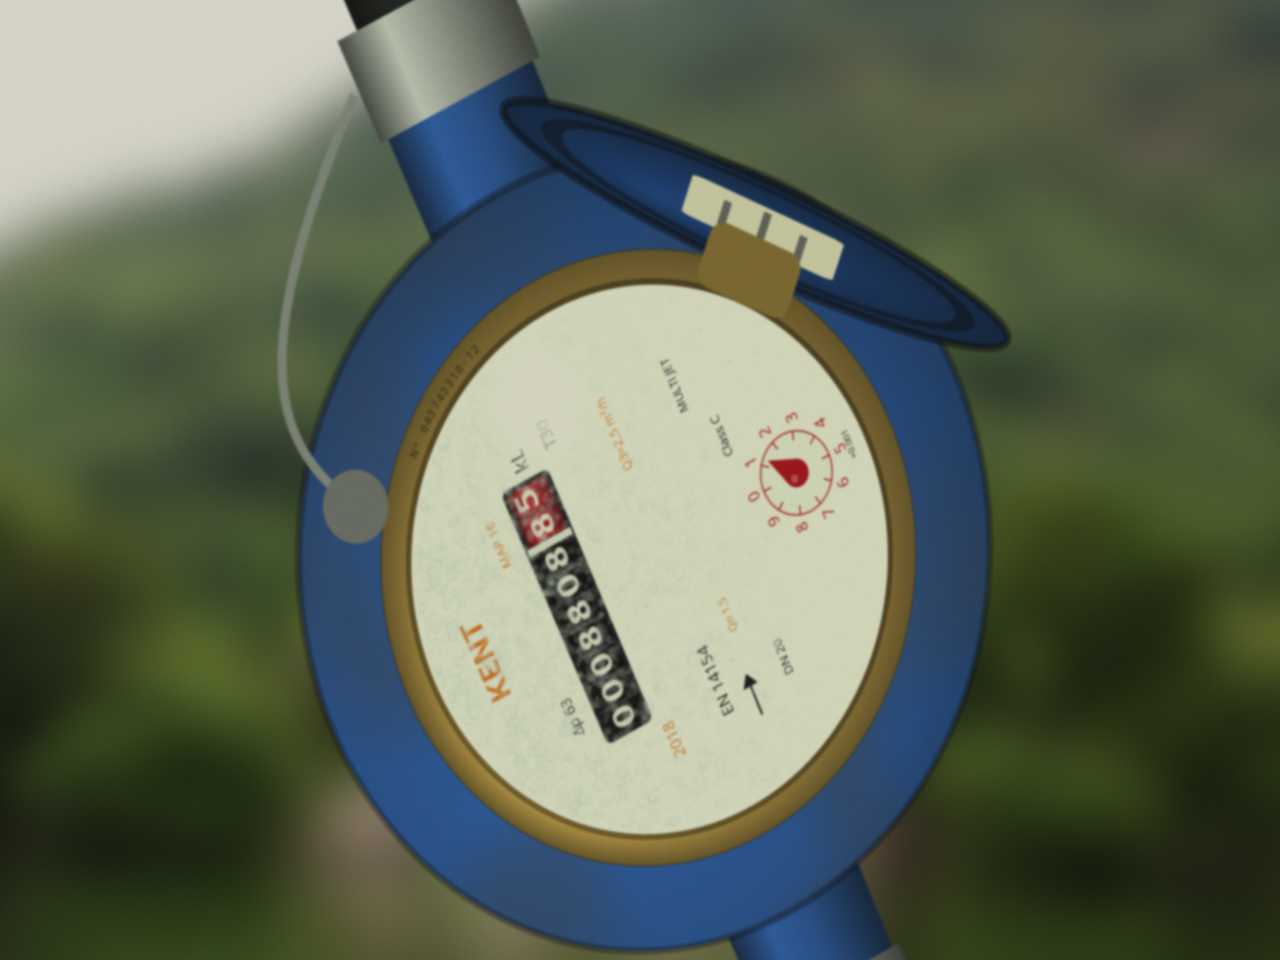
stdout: {"value": 8808.851, "unit": "kL"}
